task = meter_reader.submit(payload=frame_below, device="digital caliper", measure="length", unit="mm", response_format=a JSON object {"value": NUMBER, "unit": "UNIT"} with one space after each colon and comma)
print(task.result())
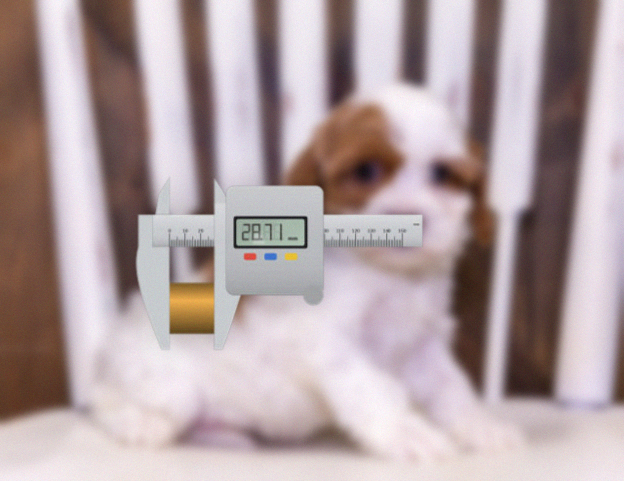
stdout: {"value": 28.71, "unit": "mm"}
